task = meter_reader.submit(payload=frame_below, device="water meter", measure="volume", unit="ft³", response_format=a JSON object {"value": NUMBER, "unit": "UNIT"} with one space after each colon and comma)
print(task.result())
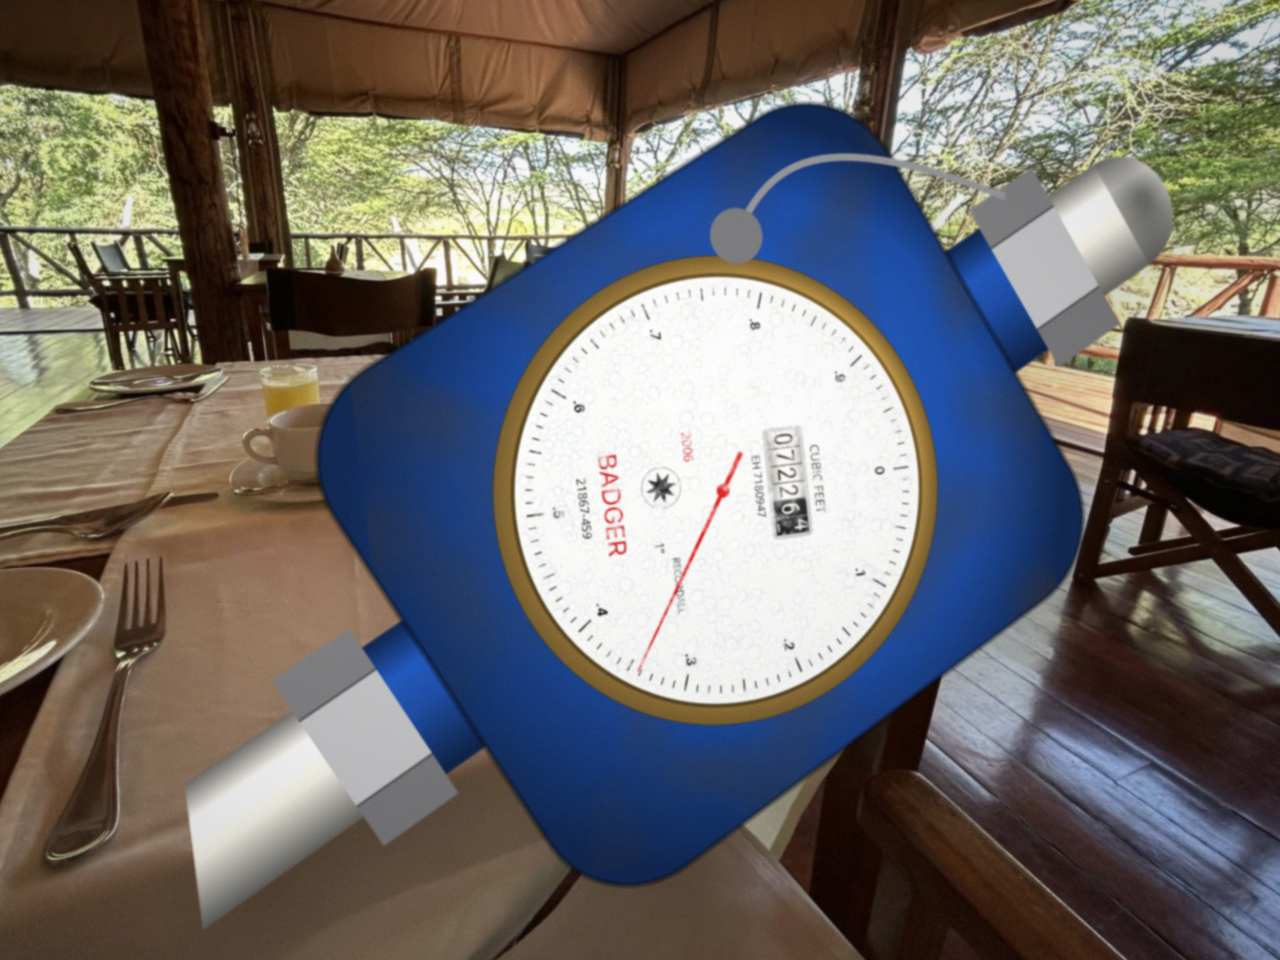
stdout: {"value": 72264.34, "unit": "ft³"}
